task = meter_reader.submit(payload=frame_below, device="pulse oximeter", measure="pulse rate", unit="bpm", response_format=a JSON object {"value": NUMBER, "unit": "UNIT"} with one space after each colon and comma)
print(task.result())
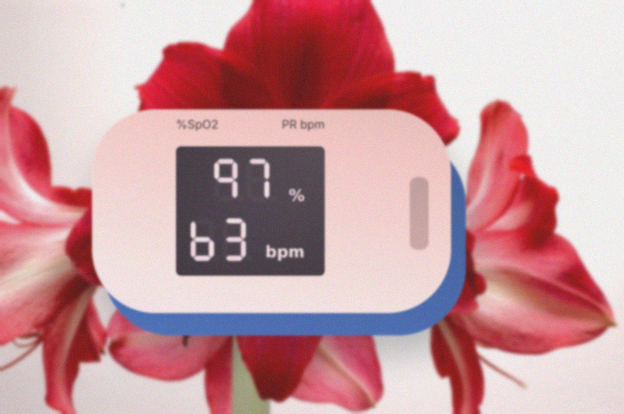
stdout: {"value": 63, "unit": "bpm"}
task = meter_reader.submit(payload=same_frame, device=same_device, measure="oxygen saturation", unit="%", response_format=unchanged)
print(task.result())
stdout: {"value": 97, "unit": "%"}
